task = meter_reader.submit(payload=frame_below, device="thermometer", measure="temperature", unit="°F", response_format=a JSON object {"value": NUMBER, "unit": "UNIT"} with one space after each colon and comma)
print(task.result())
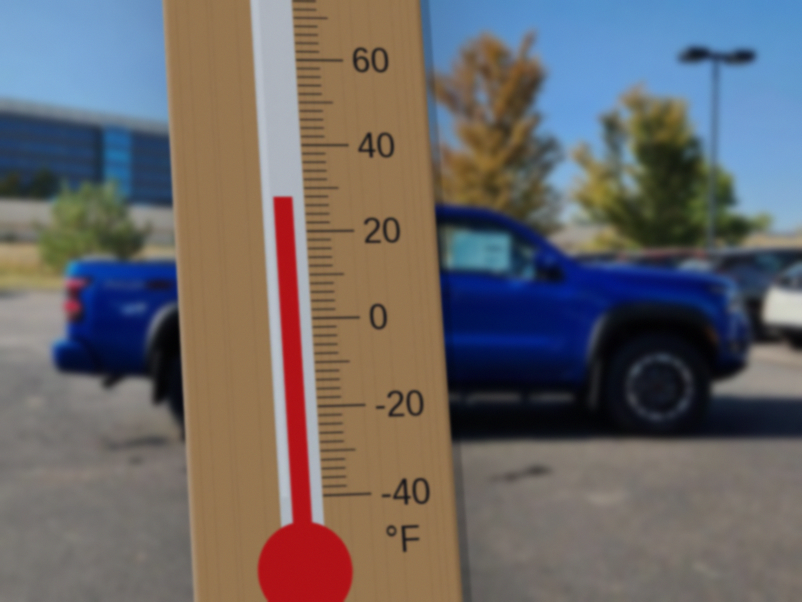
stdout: {"value": 28, "unit": "°F"}
